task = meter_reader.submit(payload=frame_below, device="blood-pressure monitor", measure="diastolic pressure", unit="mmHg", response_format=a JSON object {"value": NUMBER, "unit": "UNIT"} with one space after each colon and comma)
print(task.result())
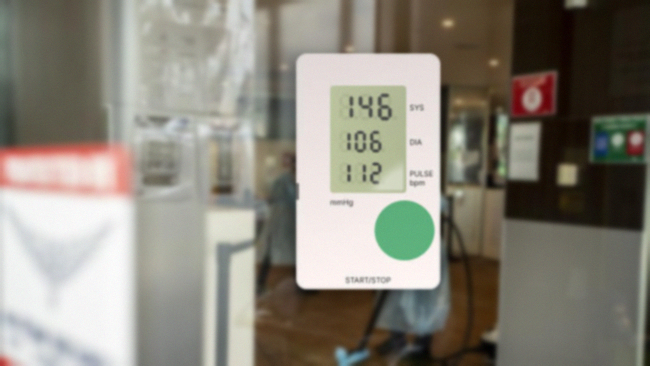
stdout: {"value": 106, "unit": "mmHg"}
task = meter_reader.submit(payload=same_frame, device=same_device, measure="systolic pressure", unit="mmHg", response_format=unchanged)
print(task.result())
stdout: {"value": 146, "unit": "mmHg"}
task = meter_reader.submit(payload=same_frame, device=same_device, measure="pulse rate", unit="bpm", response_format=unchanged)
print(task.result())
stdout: {"value": 112, "unit": "bpm"}
